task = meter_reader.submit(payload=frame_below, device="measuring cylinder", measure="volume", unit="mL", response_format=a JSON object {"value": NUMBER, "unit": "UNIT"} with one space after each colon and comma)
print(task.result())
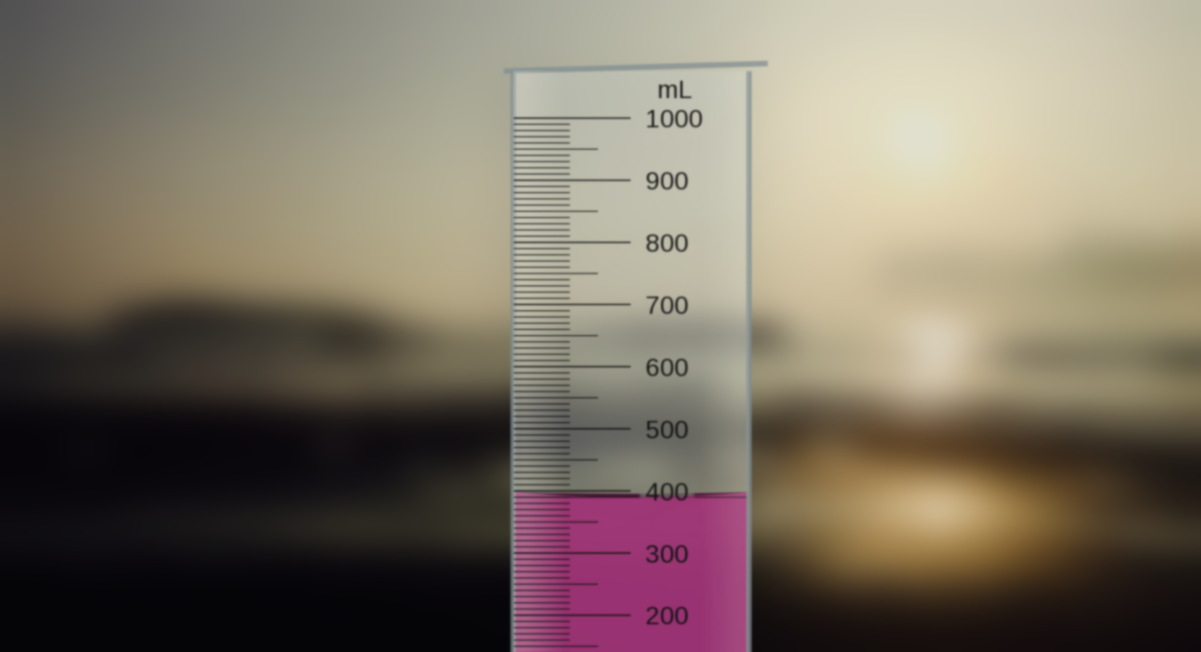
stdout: {"value": 390, "unit": "mL"}
